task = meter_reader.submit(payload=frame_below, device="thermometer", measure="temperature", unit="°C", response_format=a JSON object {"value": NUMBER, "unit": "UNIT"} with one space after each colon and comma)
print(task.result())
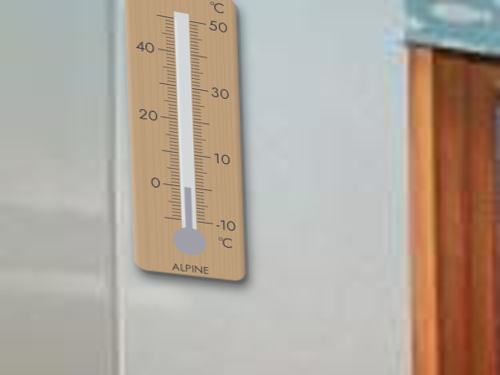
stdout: {"value": 0, "unit": "°C"}
